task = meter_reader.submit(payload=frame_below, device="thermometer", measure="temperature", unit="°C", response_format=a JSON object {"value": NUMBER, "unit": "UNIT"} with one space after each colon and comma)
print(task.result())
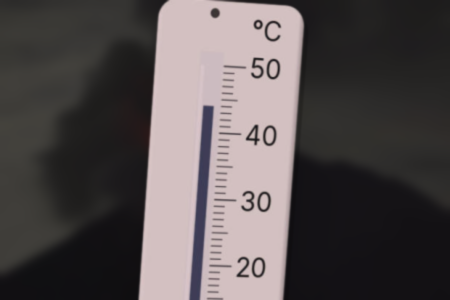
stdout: {"value": 44, "unit": "°C"}
